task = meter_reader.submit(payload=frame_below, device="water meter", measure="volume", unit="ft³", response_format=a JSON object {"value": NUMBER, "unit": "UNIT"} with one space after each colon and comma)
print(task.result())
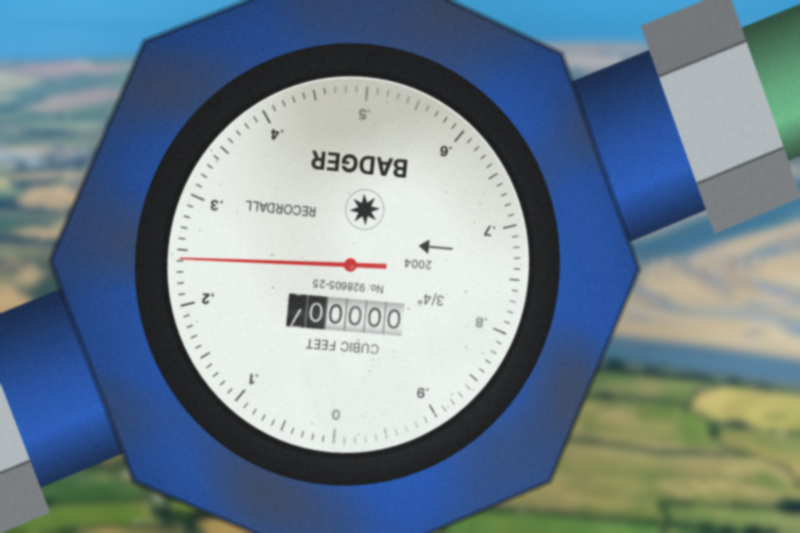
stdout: {"value": 7.24, "unit": "ft³"}
